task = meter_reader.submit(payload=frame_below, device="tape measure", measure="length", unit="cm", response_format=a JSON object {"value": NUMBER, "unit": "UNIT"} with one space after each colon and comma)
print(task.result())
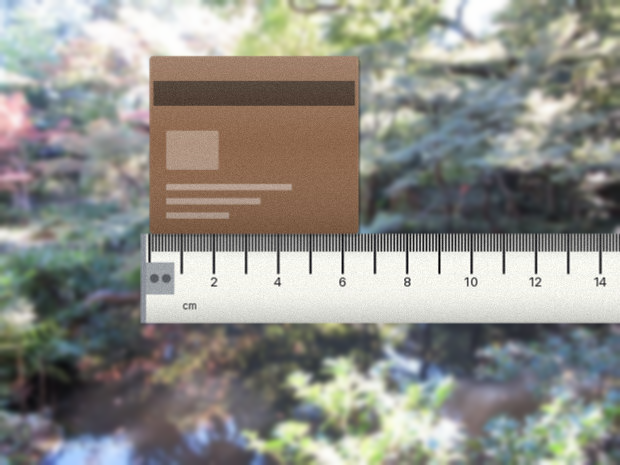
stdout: {"value": 6.5, "unit": "cm"}
